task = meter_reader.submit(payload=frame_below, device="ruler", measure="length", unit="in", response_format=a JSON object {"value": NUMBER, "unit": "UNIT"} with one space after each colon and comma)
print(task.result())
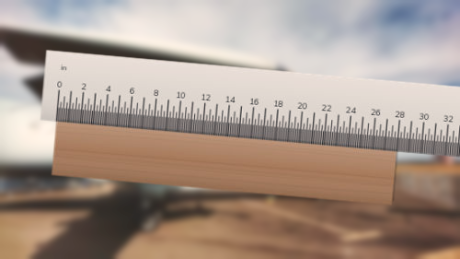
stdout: {"value": 28, "unit": "in"}
